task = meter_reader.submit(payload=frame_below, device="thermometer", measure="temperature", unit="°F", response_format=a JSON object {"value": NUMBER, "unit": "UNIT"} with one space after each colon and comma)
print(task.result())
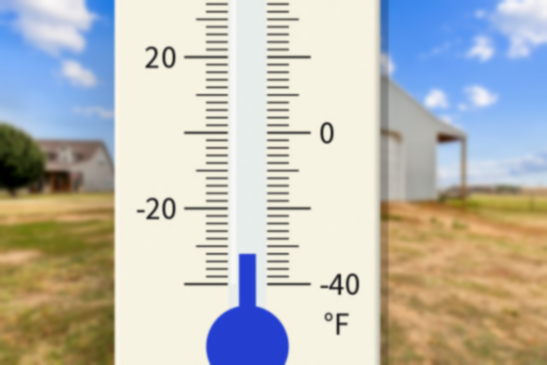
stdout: {"value": -32, "unit": "°F"}
